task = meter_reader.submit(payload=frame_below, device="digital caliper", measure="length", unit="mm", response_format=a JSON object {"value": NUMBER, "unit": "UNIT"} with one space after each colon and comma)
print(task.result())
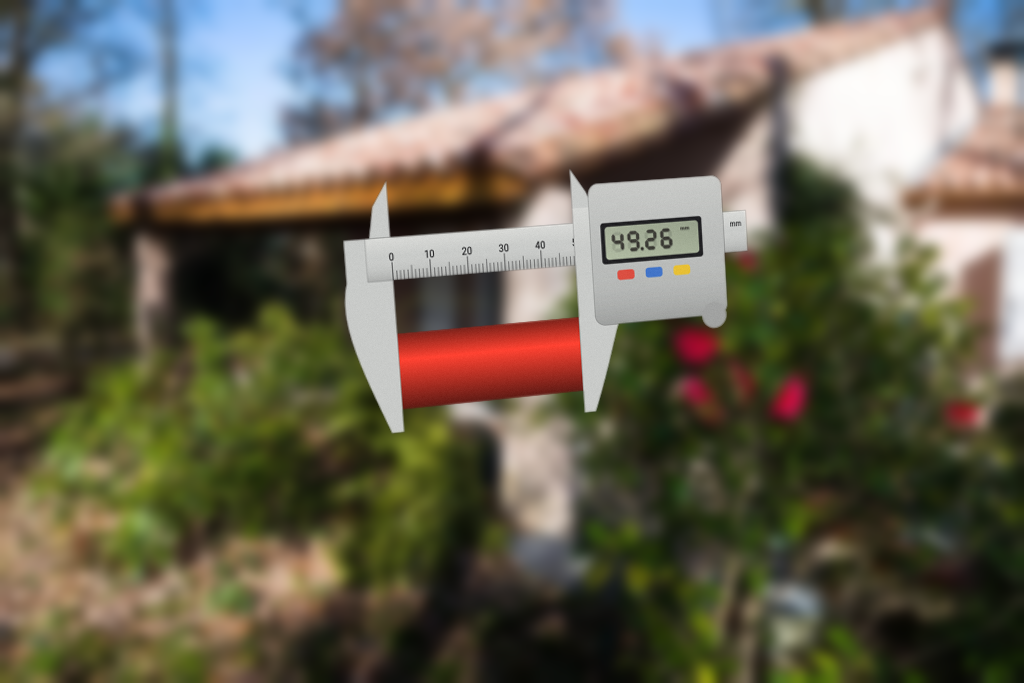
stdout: {"value": 49.26, "unit": "mm"}
